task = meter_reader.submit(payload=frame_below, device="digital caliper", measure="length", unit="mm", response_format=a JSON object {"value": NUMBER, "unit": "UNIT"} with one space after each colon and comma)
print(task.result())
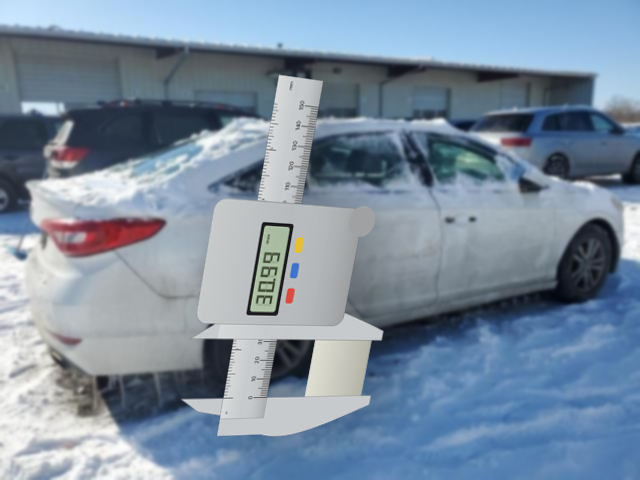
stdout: {"value": 30.99, "unit": "mm"}
